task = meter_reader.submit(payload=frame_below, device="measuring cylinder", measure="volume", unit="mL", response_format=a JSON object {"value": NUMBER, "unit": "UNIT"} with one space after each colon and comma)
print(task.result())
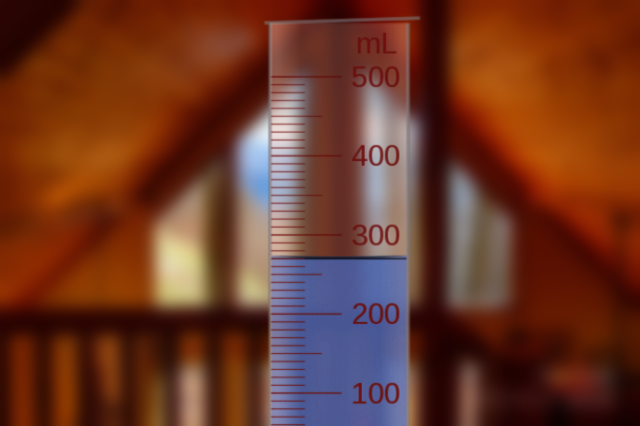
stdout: {"value": 270, "unit": "mL"}
